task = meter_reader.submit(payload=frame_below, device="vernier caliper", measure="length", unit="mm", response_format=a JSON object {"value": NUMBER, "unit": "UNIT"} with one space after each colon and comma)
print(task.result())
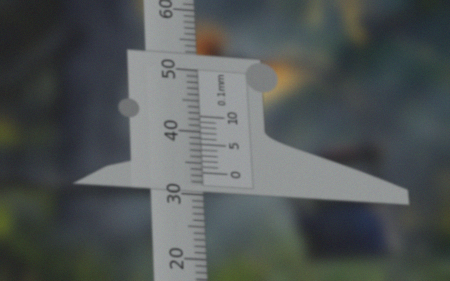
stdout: {"value": 33.5, "unit": "mm"}
